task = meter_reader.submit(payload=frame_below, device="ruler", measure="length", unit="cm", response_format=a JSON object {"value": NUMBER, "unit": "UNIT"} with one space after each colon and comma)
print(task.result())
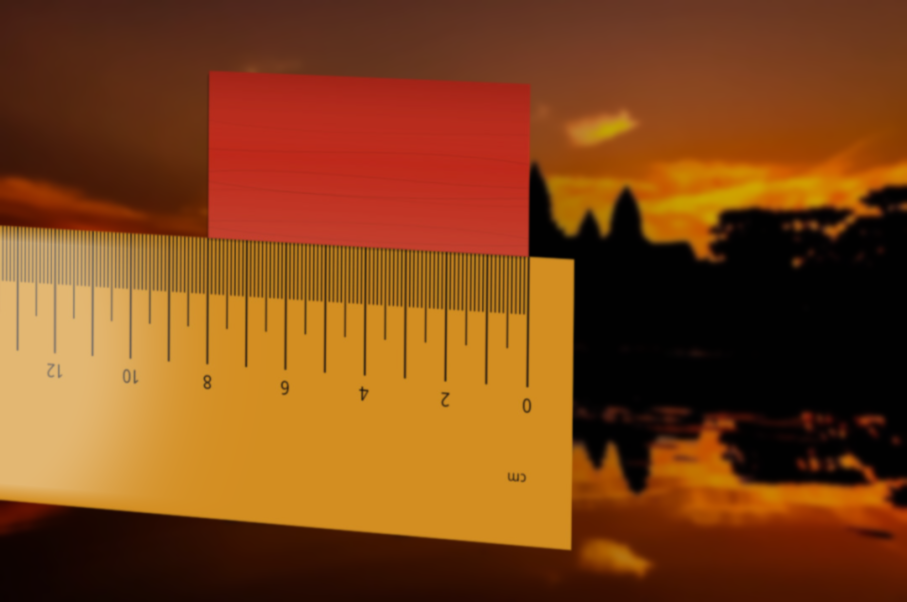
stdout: {"value": 8, "unit": "cm"}
